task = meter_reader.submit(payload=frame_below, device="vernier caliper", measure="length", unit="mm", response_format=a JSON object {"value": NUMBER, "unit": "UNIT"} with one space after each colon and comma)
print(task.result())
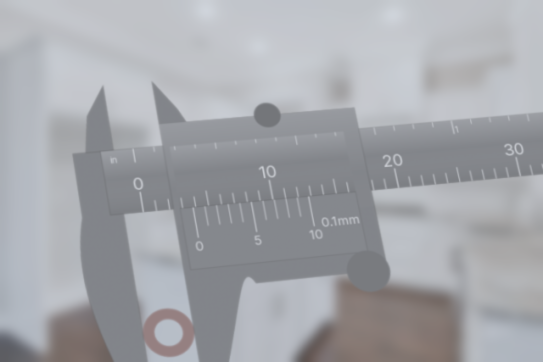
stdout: {"value": 3.8, "unit": "mm"}
